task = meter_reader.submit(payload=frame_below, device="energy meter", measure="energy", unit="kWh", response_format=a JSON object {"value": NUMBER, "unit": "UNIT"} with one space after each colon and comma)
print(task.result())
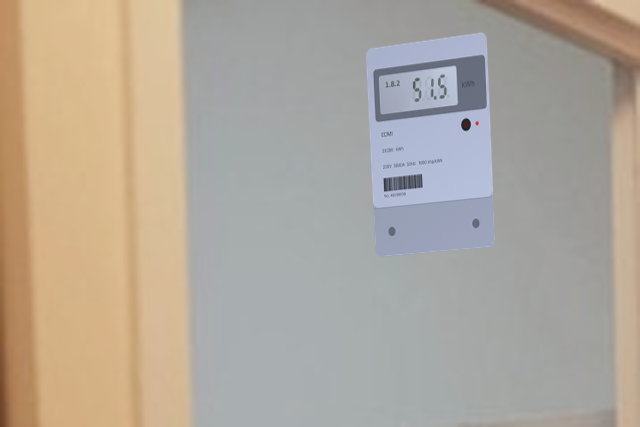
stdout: {"value": 51.5, "unit": "kWh"}
